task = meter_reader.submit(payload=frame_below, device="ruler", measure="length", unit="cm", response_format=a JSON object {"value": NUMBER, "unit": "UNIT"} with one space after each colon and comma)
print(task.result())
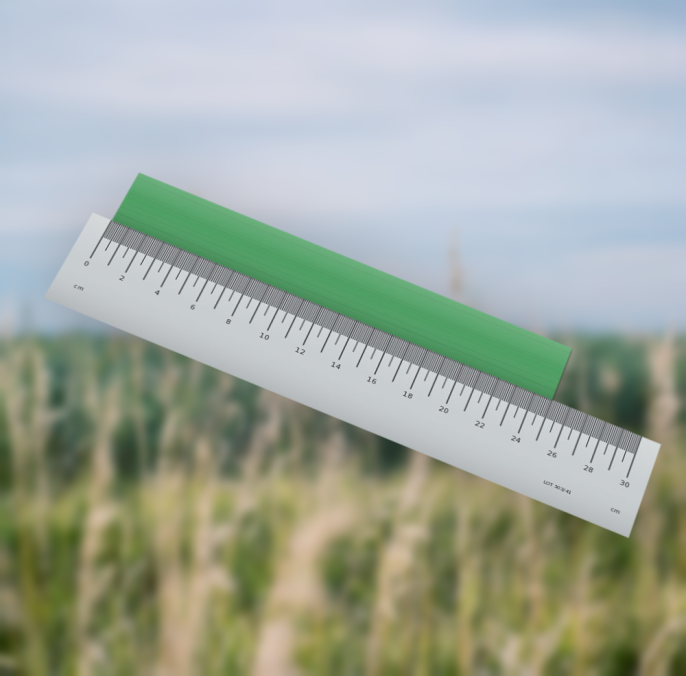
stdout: {"value": 25, "unit": "cm"}
